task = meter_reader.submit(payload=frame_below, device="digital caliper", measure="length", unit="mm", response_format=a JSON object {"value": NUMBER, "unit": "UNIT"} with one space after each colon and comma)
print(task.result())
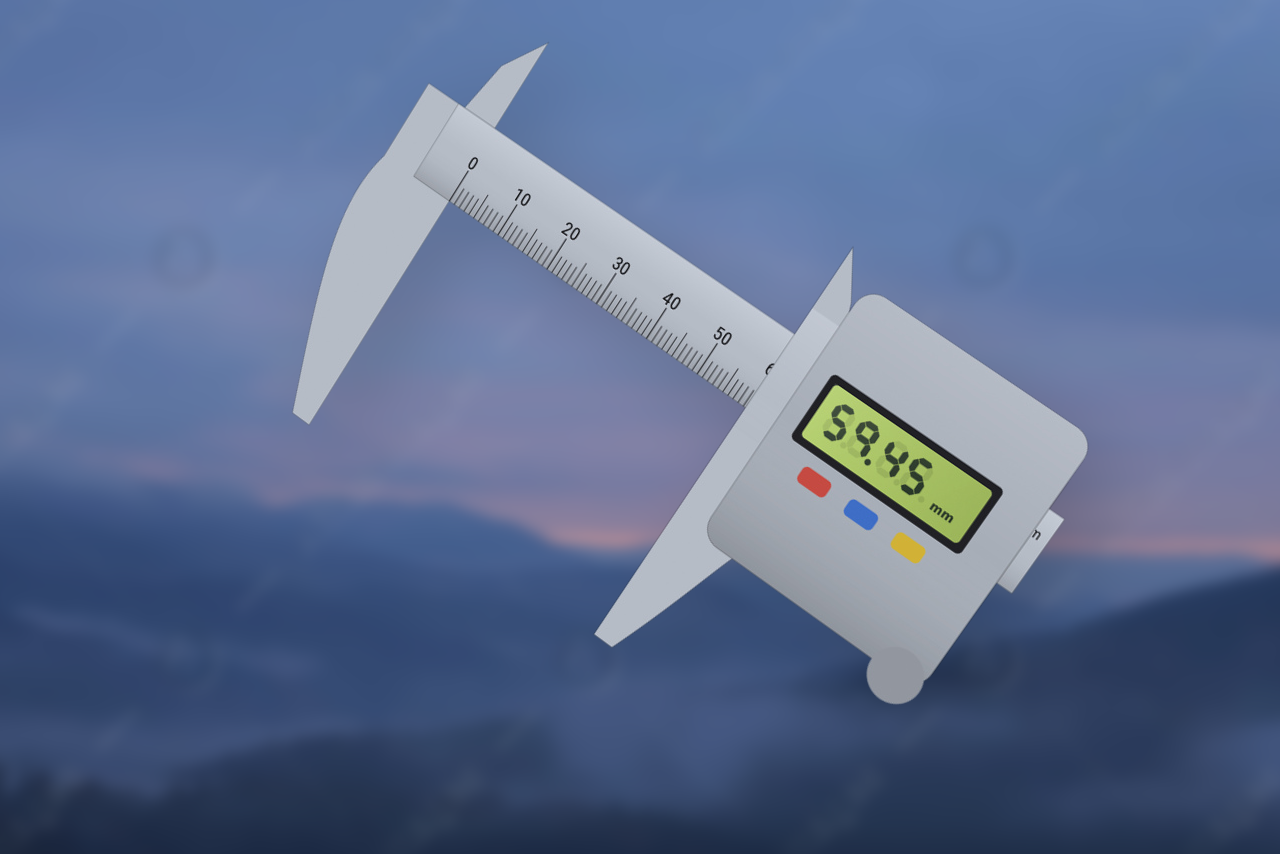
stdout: {"value": 59.45, "unit": "mm"}
